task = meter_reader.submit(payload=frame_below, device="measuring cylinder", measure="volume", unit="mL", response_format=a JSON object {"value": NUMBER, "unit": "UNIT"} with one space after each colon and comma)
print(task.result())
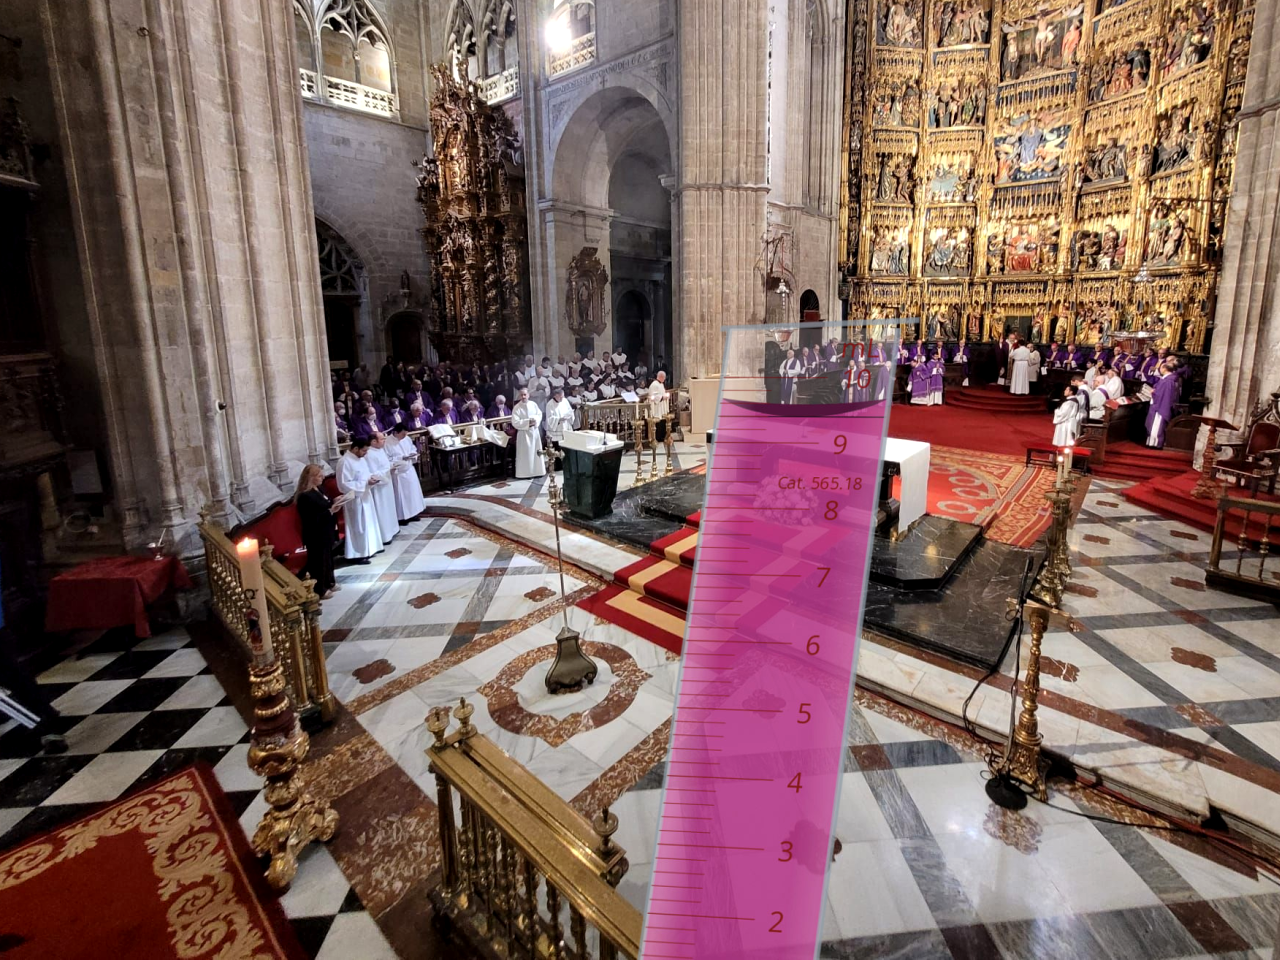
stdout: {"value": 9.4, "unit": "mL"}
